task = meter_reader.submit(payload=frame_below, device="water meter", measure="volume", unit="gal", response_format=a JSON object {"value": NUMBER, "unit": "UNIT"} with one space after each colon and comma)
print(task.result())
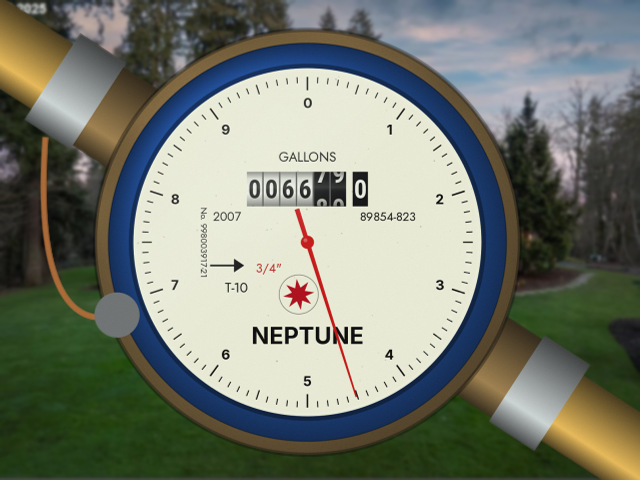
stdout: {"value": 66794.5, "unit": "gal"}
